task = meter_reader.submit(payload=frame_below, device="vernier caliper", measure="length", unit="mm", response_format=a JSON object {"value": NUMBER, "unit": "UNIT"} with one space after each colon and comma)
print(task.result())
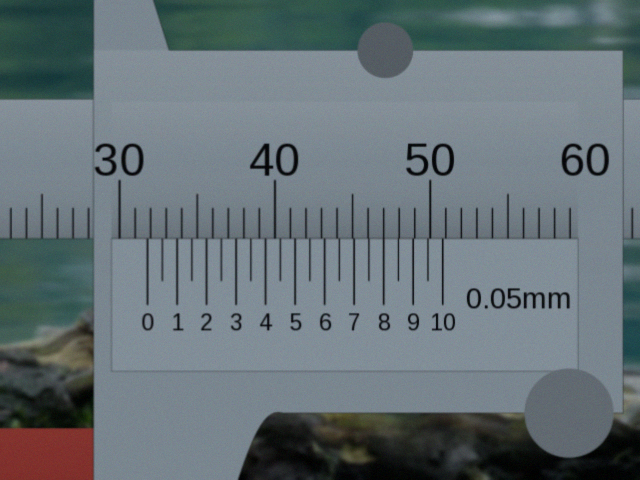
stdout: {"value": 31.8, "unit": "mm"}
